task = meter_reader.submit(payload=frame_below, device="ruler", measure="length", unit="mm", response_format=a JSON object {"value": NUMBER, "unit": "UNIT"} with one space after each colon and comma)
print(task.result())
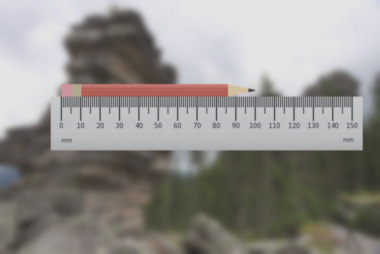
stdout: {"value": 100, "unit": "mm"}
